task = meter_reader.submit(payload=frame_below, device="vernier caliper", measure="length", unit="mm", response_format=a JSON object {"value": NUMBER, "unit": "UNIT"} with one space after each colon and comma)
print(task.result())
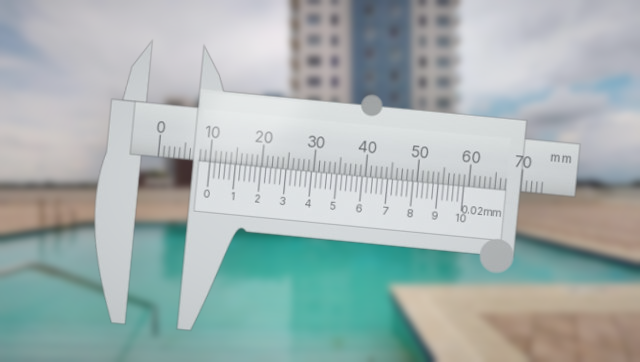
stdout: {"value": 10.0, "unit": "mm"}
